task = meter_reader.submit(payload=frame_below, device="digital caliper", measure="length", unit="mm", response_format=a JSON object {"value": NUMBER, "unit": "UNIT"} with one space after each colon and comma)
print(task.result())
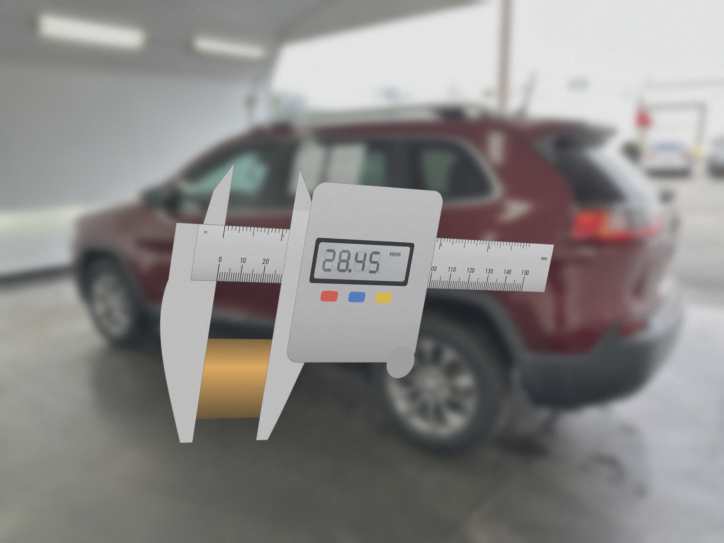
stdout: {"value": 28.45, "unit": "mm"}
